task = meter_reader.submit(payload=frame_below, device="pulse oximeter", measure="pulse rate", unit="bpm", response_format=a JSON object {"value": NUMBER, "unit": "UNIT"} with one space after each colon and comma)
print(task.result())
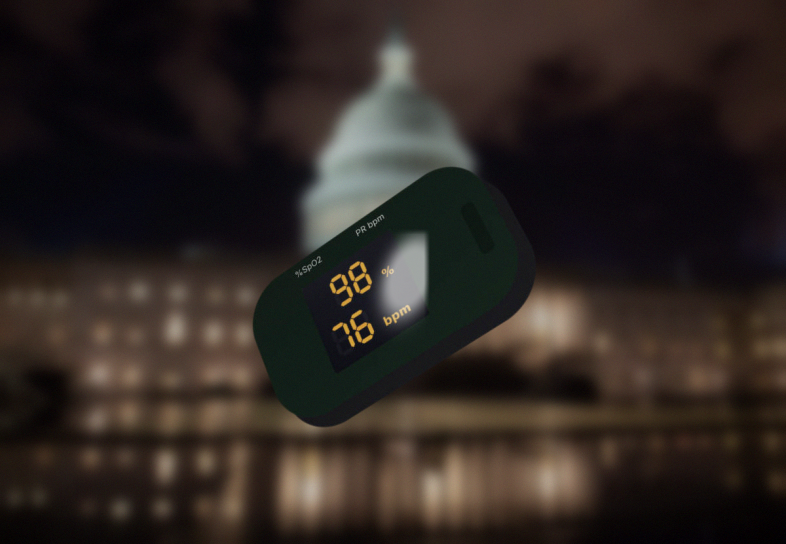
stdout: {"value": 76, "unit": "bpm"}
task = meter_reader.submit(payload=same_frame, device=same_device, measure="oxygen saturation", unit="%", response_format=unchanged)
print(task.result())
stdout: {"value": 98, "unit": "%"}
